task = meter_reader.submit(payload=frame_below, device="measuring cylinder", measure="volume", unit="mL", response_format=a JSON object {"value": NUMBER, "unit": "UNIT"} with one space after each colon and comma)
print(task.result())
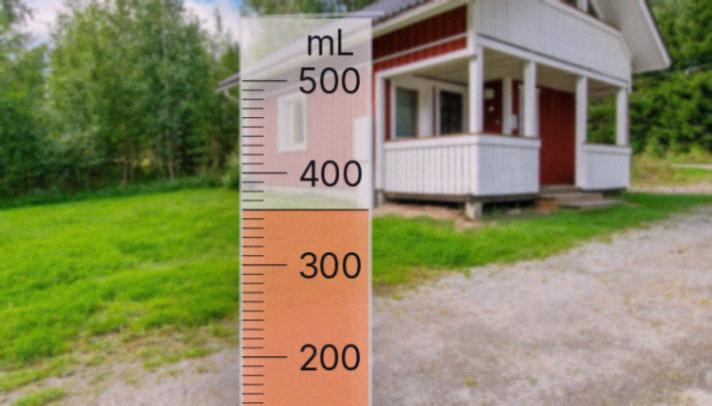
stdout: {"value": 360, "unit": "mL"}
